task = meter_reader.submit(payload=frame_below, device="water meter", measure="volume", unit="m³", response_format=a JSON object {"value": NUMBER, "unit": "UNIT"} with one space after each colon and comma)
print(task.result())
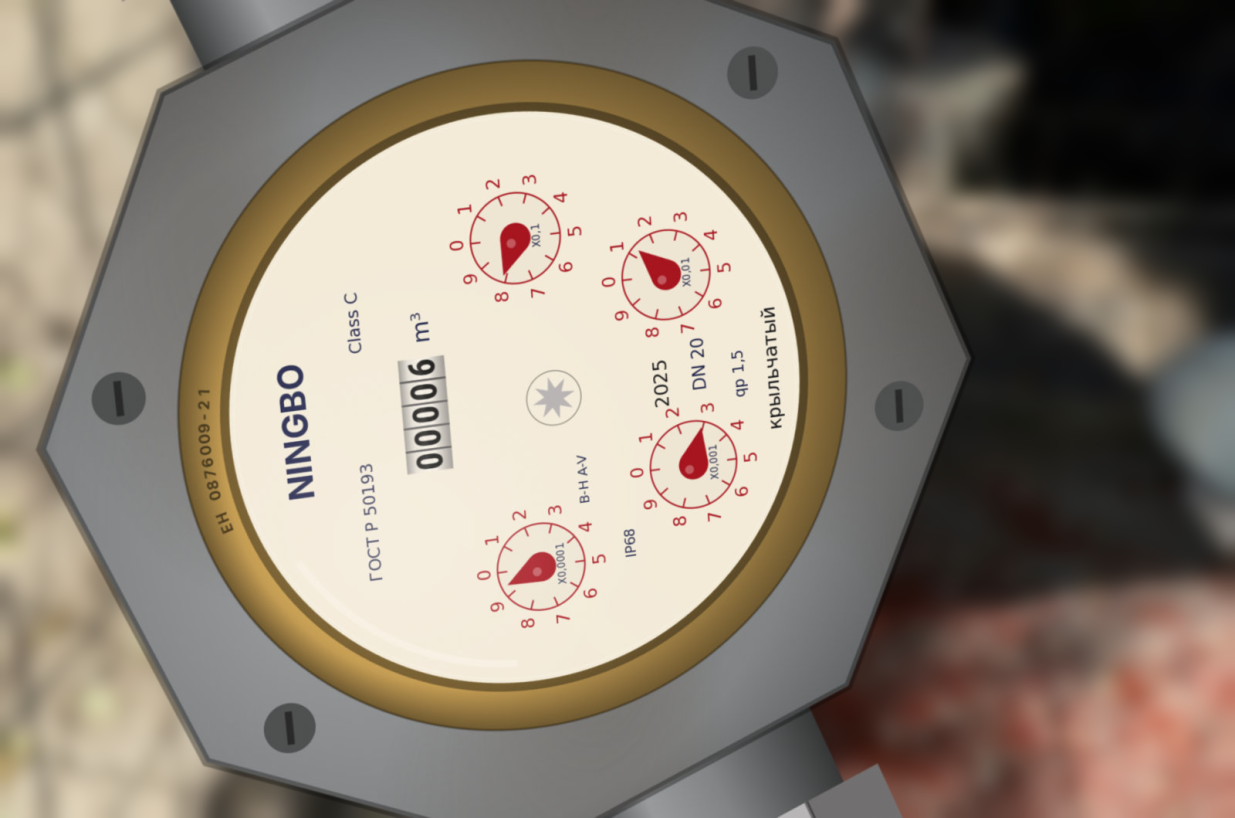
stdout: {"value": 6.8129, "unit": "m³"}
